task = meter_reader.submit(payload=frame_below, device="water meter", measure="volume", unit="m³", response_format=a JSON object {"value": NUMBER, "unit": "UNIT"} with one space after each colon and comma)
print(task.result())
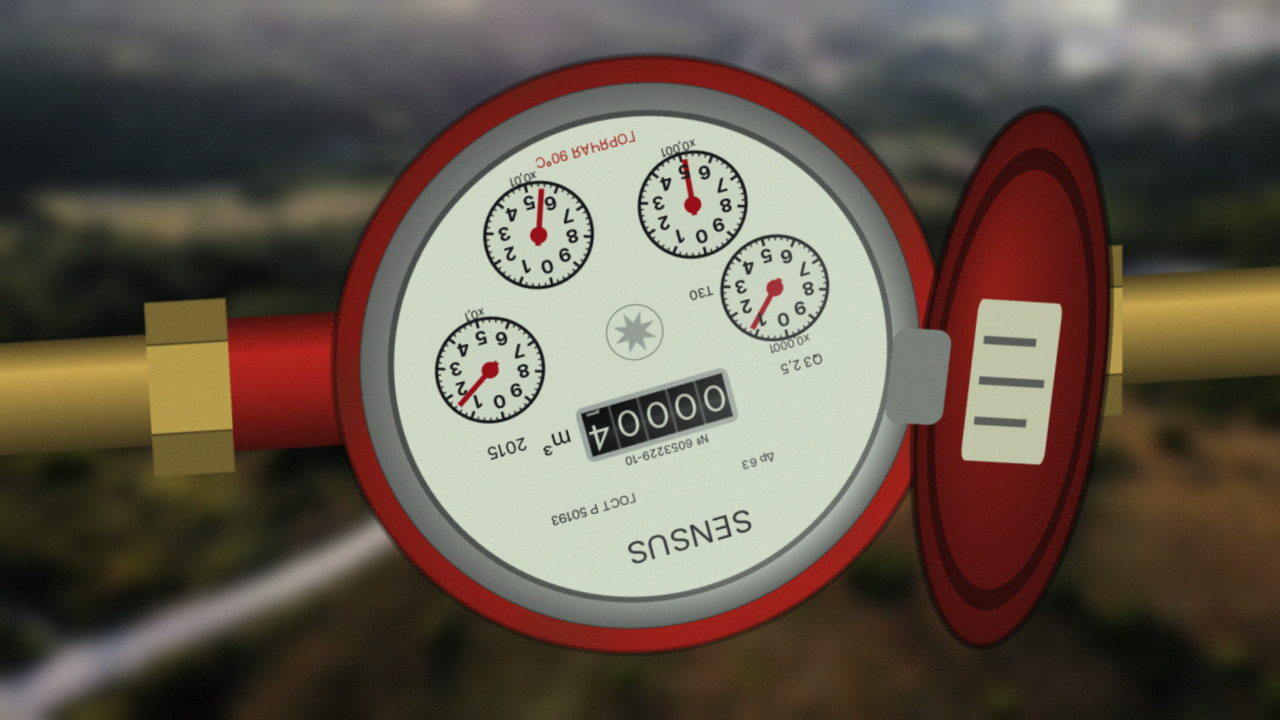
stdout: {"value": 4.1551, "unit": "m³"}
